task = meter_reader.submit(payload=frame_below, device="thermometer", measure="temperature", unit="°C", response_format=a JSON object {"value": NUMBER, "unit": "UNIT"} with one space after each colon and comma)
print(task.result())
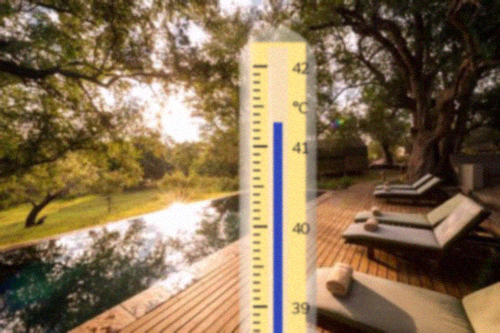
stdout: {"value": 41.3, "unit": "°C"}
